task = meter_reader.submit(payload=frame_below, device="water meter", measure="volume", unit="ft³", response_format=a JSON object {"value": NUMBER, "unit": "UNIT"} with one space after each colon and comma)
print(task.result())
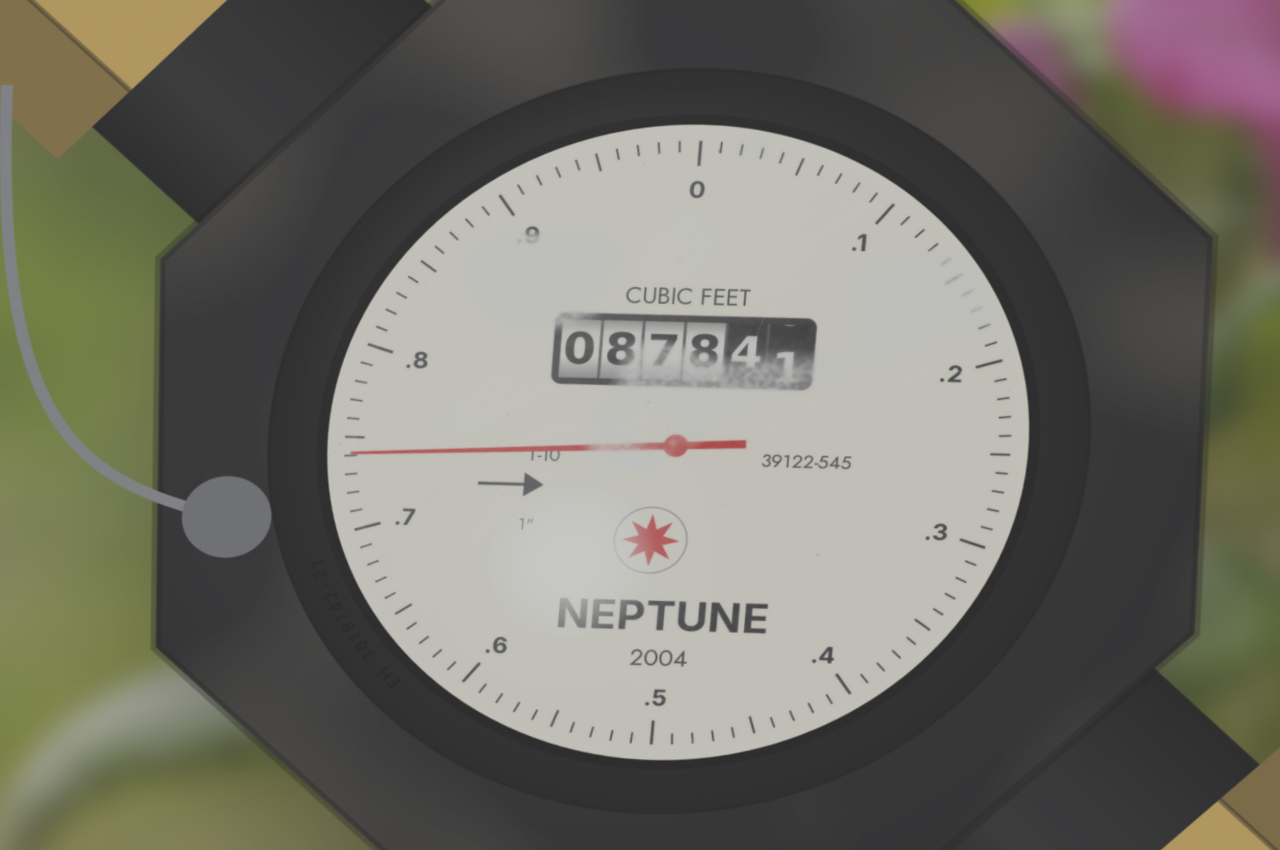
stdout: {"value": 87840.74, "unit": "ft³"}
